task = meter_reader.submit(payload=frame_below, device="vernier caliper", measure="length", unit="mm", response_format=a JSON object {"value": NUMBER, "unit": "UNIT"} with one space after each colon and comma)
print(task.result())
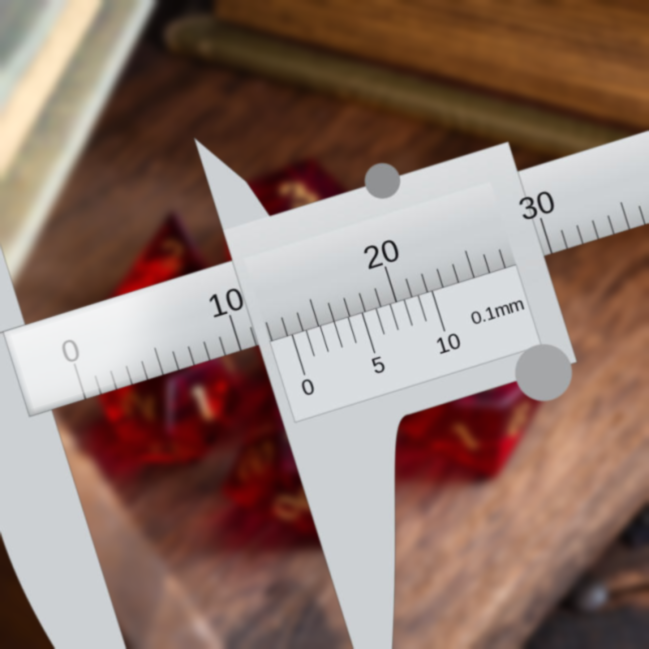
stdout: {"value": 13.3, "unit": "mm"}
